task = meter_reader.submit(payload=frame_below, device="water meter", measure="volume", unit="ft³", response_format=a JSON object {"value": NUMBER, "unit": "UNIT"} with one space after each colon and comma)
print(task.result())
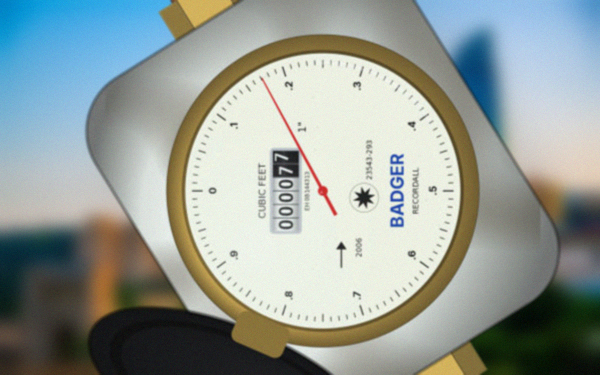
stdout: {"value": 77.17, "unit": "ft³"}
